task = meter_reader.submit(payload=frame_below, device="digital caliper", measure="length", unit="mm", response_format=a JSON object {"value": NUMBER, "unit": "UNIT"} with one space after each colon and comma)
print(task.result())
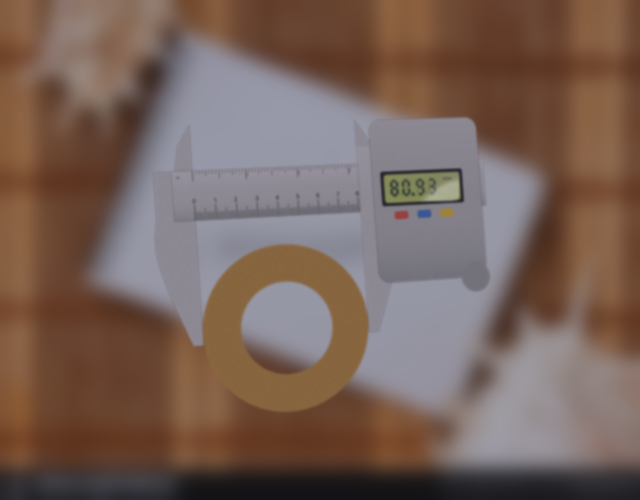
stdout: {"value": 80.93, "unit": "mm"}
